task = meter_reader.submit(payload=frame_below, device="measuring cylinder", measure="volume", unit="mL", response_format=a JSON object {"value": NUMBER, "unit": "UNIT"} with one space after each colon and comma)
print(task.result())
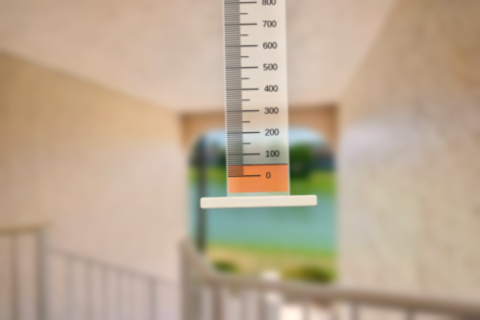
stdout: {"value": 50, "unit": "mL"}
